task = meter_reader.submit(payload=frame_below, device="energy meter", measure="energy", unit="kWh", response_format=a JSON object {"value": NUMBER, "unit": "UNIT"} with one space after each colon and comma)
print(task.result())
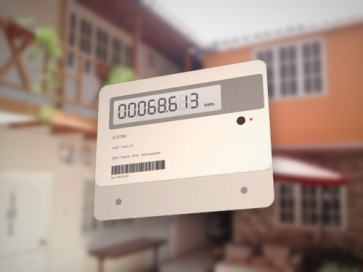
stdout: {"value": 68.613, "unit": "kWh"}
